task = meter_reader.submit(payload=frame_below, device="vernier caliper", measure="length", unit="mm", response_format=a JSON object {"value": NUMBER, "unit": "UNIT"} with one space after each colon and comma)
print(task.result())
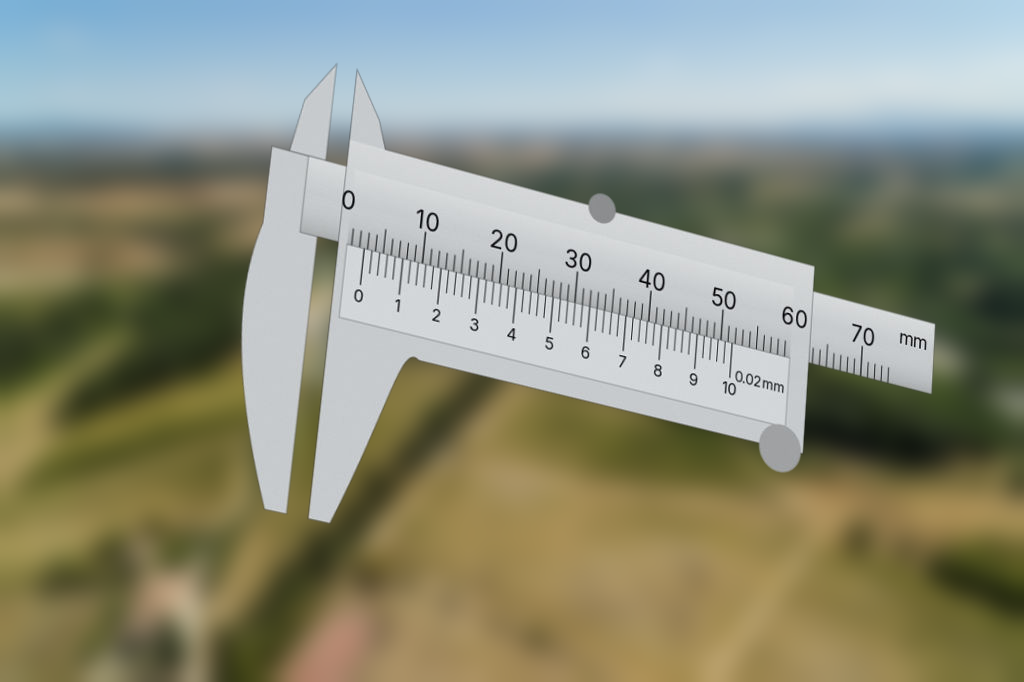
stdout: {"value": 2.6, "unit": "mm"}
